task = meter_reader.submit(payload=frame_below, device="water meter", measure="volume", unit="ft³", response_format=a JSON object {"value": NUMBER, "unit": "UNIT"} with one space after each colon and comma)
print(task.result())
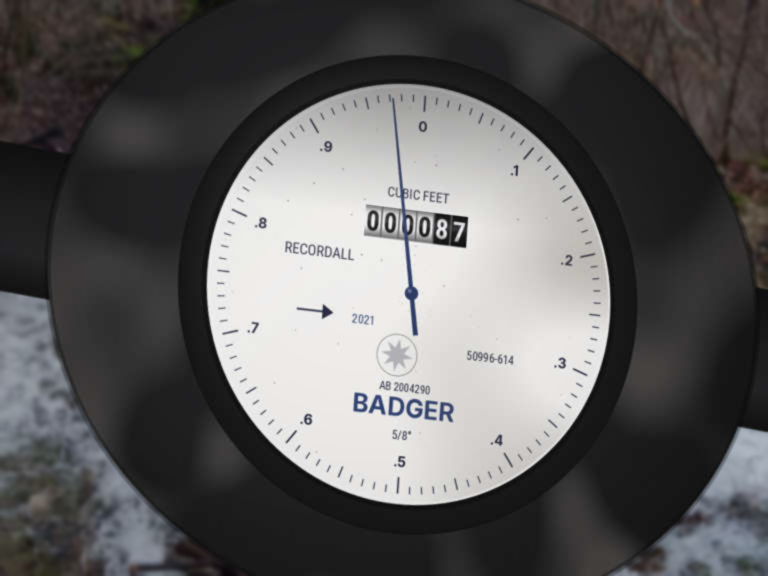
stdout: {"value": 86.97, "unit": "ft³"}
